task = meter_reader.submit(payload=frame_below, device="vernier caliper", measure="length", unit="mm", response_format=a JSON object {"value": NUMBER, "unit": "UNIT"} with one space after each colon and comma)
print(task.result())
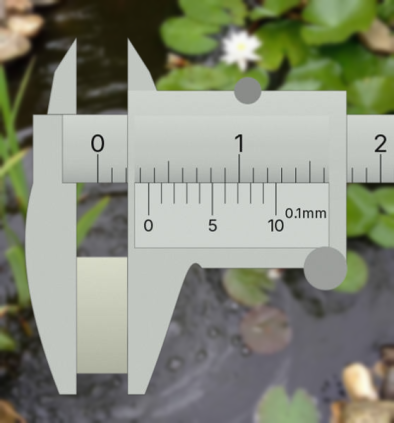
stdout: {"value": 3.6, "unit": "mm"}
